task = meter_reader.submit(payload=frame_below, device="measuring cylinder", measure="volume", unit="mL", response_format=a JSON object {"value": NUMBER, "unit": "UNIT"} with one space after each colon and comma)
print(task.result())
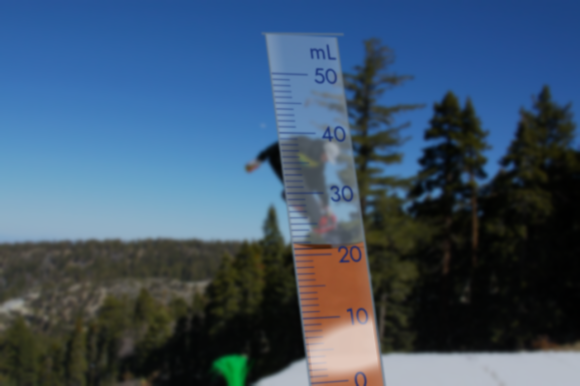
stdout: {"value": 21, "unit": "mL"}
